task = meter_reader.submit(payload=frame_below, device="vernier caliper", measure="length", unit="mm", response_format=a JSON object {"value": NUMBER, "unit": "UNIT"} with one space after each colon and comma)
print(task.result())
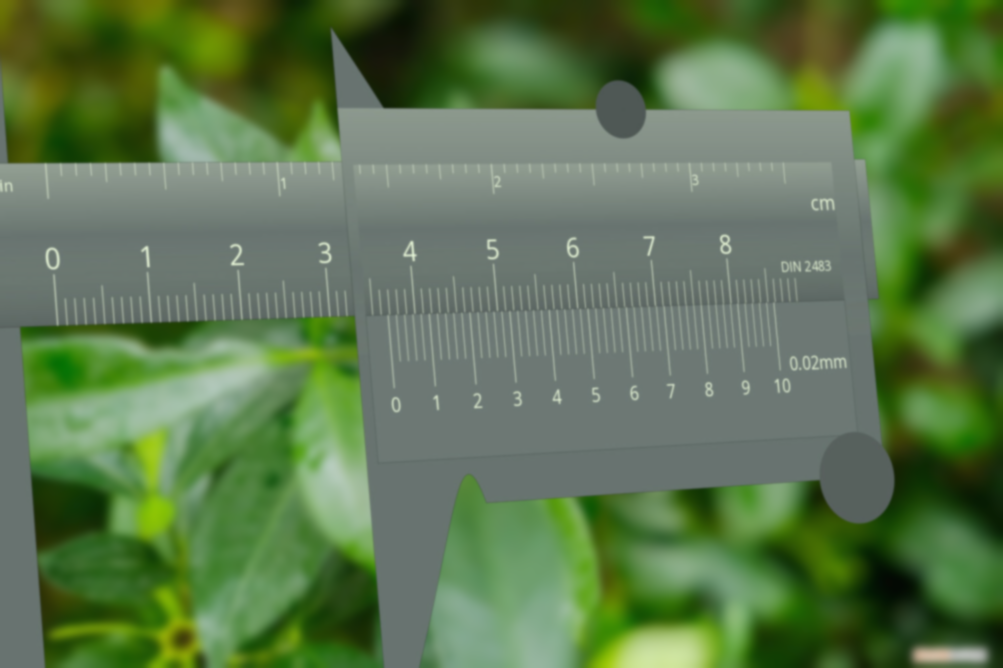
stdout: {"value": 36.8, "unit": "mm"}
